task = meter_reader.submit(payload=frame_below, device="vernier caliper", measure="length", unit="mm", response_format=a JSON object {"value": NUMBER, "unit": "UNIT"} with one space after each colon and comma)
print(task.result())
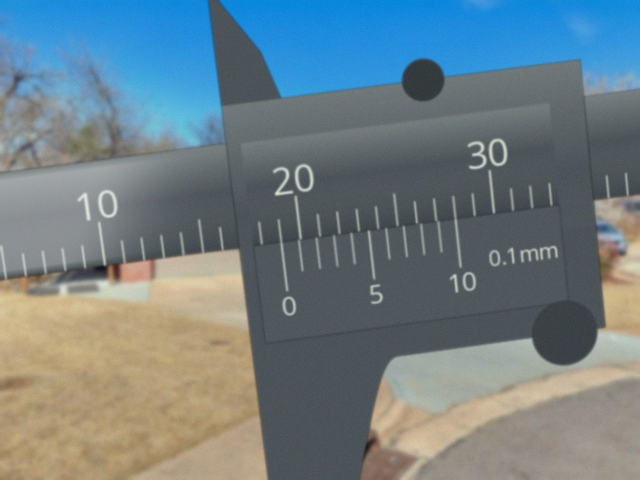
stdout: {"value": 19.0, "unit": "mm"}
